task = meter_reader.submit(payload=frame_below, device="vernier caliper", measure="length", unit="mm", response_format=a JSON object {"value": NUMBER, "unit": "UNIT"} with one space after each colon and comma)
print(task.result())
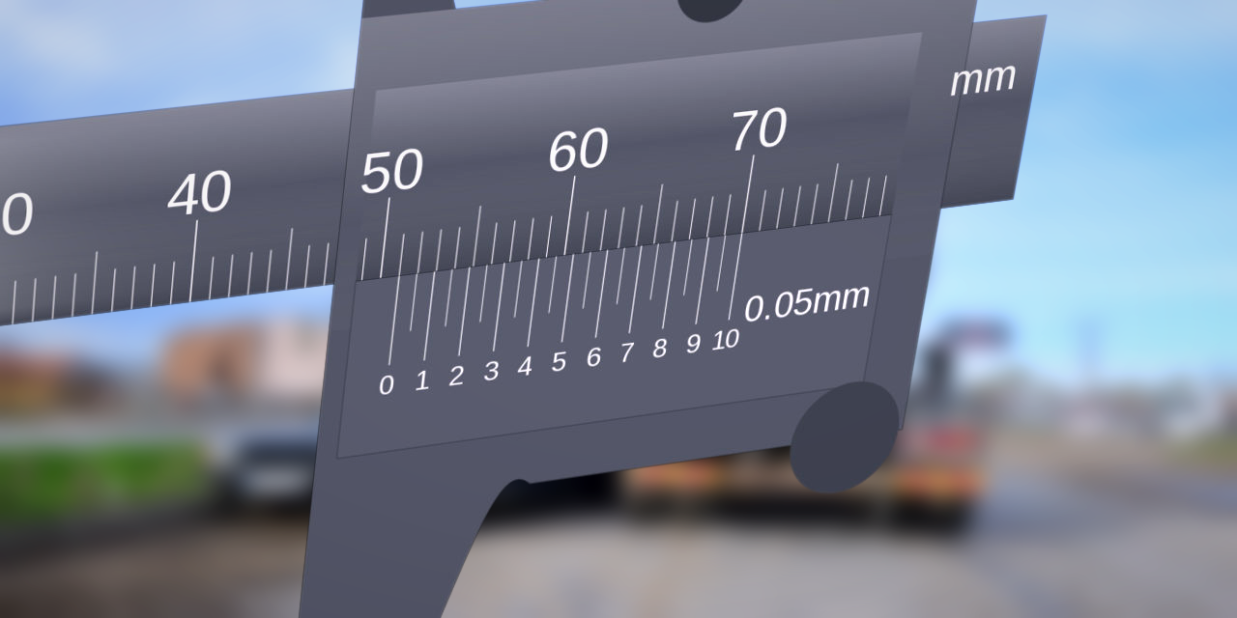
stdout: {"value": 51.0, "unit": "mm"}
